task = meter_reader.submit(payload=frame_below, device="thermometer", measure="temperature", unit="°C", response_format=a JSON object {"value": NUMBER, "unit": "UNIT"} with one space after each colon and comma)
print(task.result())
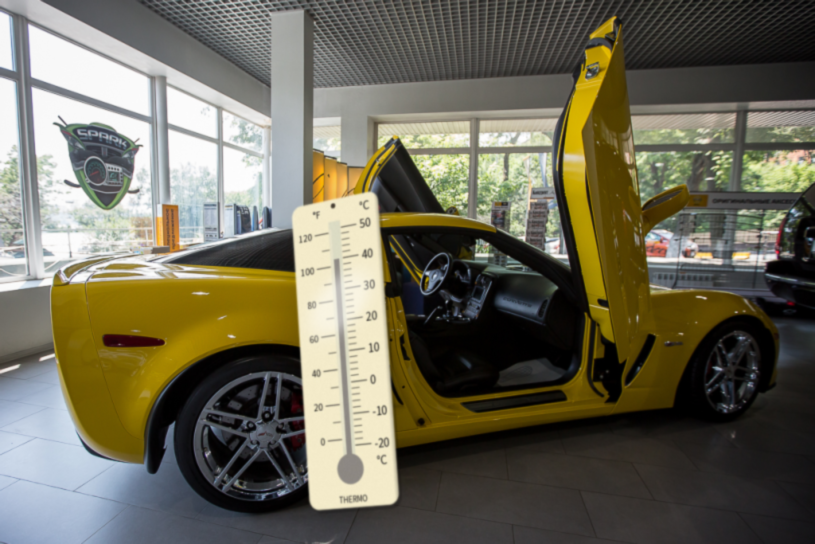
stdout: {"value": 40, "unit": "°C"}
